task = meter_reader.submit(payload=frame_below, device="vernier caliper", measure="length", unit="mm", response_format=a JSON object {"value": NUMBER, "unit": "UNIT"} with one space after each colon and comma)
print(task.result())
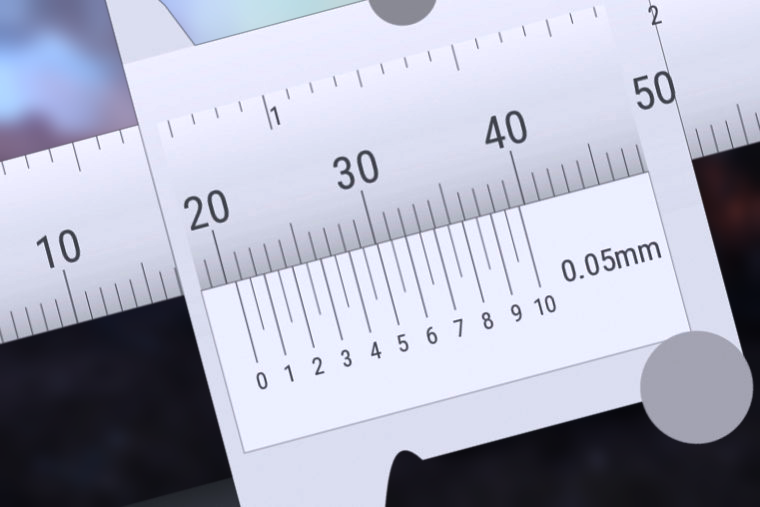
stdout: {"value": 20.6, "unit": "mm"}
